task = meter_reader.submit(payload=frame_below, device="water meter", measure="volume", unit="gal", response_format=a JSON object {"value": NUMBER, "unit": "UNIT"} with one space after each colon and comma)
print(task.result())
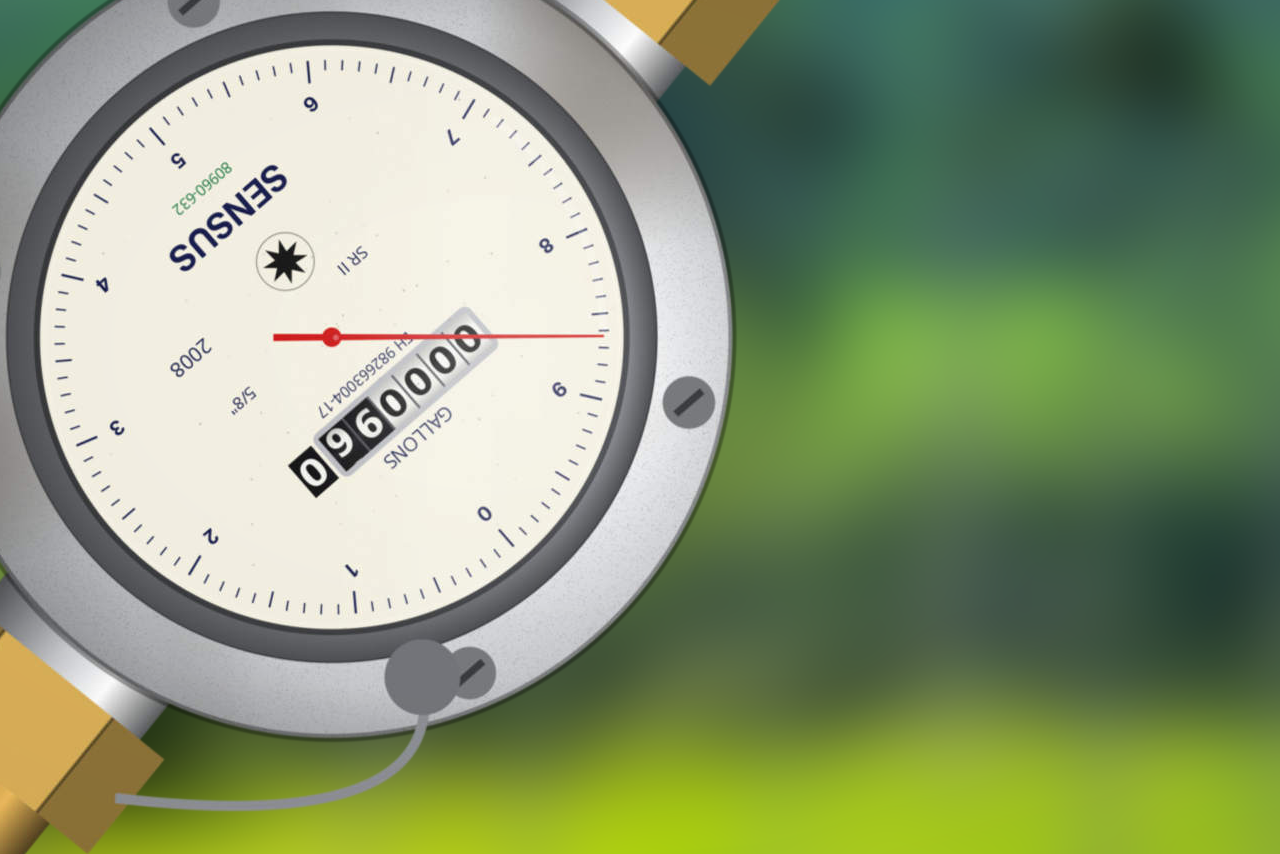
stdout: {"value": 958.6, "unit": "gal"}
